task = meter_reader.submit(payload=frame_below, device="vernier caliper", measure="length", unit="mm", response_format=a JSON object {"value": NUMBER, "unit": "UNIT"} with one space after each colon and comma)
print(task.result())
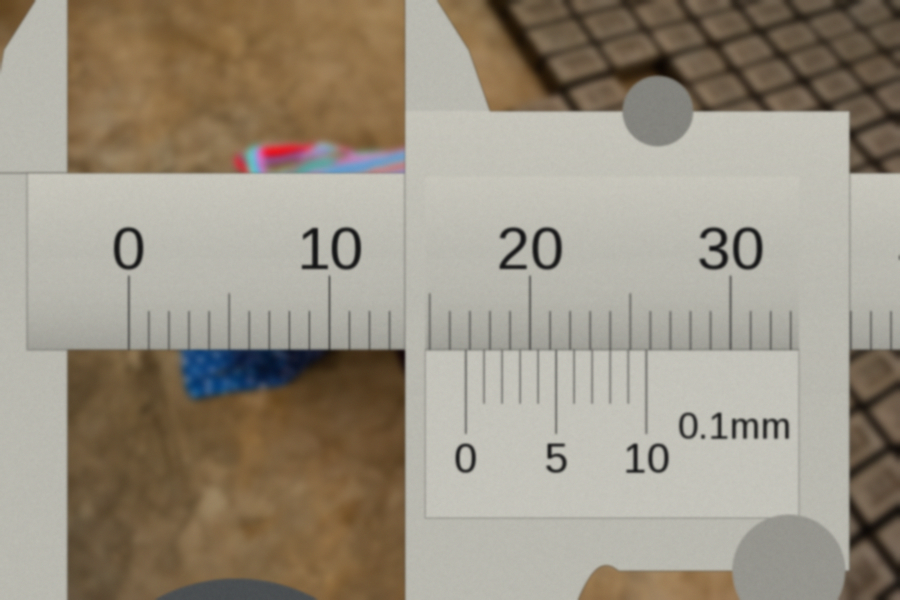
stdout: {"value": 16.8, "unit": "mm"}
